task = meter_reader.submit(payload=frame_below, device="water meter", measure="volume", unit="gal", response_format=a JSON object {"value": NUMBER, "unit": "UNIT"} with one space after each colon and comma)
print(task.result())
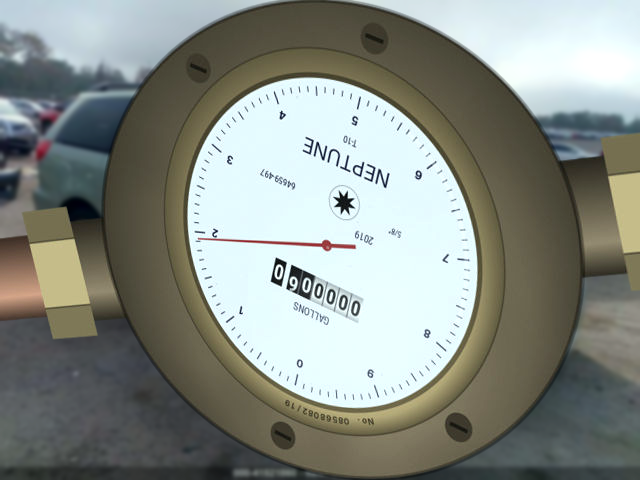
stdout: {"value": 61.9, "unit": "gal"}
